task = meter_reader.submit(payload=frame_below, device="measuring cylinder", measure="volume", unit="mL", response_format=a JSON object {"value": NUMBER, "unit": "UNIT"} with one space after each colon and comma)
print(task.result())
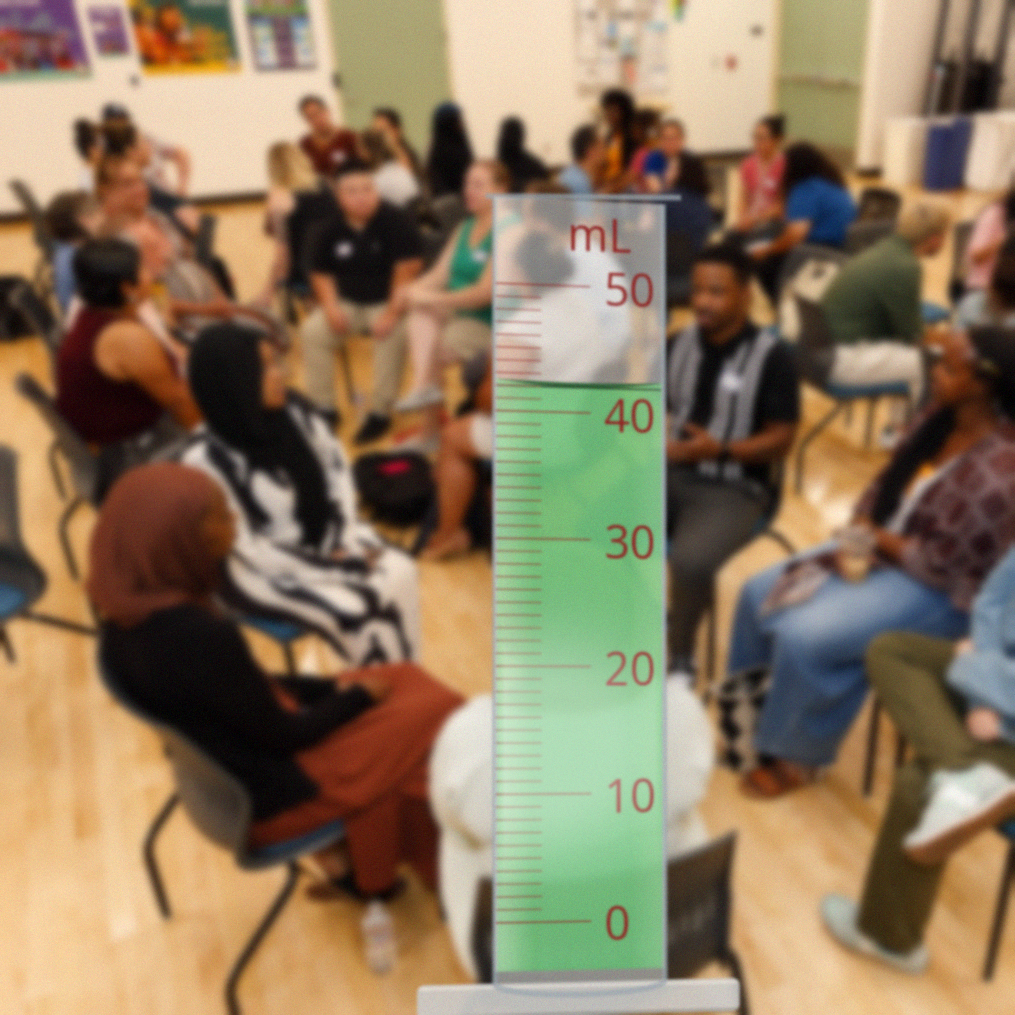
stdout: {"value": 42, "unit": "mL"}
